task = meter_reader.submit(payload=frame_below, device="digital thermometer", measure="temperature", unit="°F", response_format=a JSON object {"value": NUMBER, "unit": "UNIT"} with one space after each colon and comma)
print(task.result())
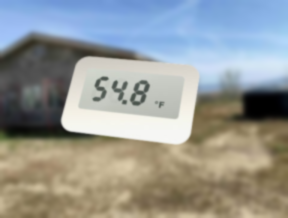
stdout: {"value": 54.8, "unit": "°F"}
